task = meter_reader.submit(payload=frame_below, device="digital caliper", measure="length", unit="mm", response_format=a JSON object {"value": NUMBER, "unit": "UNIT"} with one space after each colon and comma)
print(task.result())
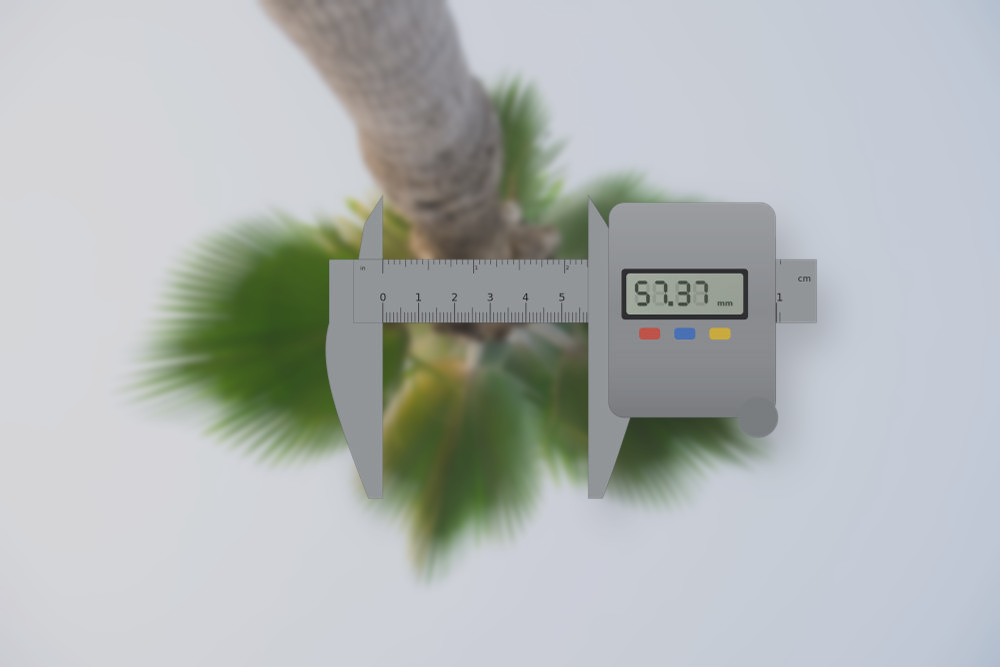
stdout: {"value": 57.37, "unit": "mm"}
